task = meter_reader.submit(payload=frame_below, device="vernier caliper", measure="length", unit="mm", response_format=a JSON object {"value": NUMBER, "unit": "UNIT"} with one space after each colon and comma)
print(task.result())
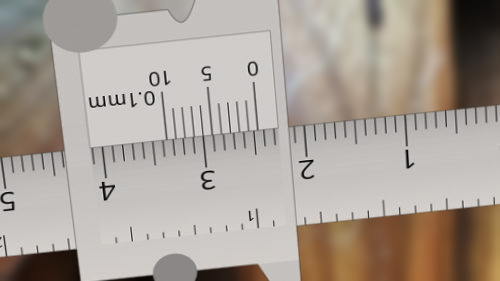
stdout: {"value": 24.6, "unit": "mm"}
